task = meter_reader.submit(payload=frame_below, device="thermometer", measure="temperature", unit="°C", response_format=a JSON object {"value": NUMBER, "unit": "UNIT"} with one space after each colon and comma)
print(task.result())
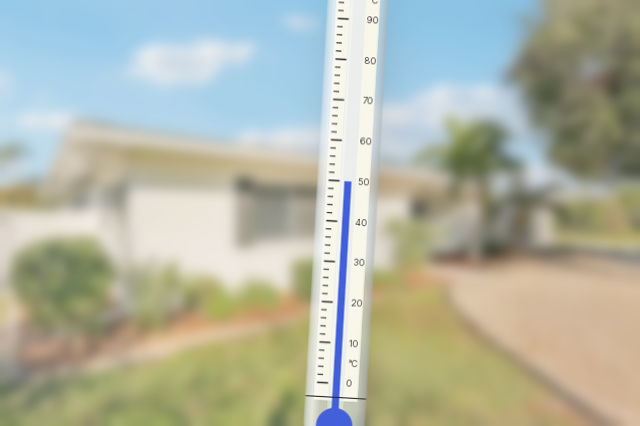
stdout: {"value": 50, "unit": "°C"}
